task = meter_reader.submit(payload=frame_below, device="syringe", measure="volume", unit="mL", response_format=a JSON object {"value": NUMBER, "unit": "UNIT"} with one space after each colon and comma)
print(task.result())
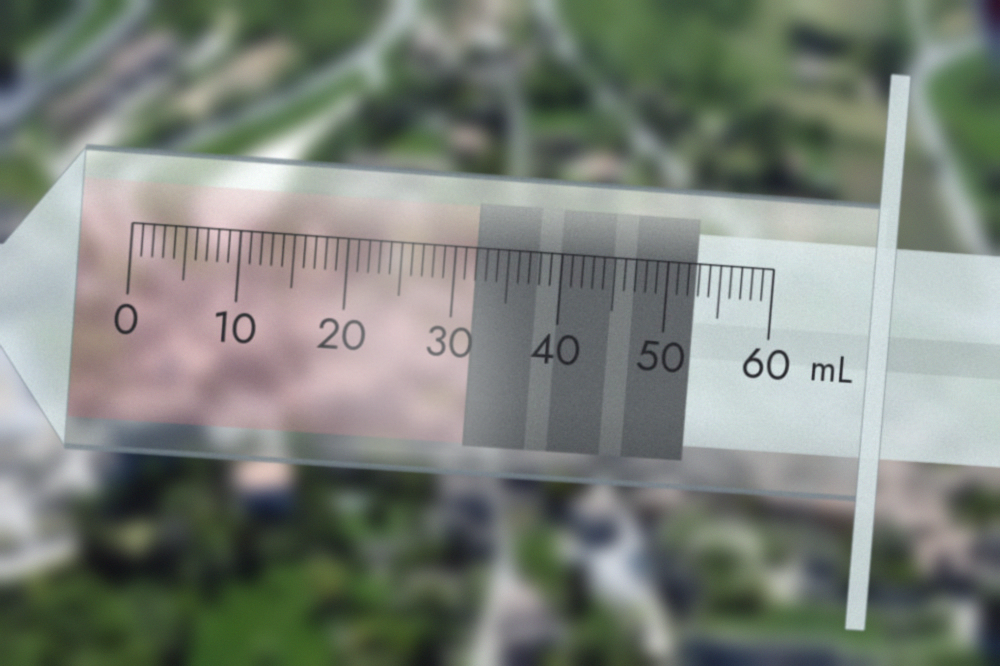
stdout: {"value": 32, "unit": "mL"}
